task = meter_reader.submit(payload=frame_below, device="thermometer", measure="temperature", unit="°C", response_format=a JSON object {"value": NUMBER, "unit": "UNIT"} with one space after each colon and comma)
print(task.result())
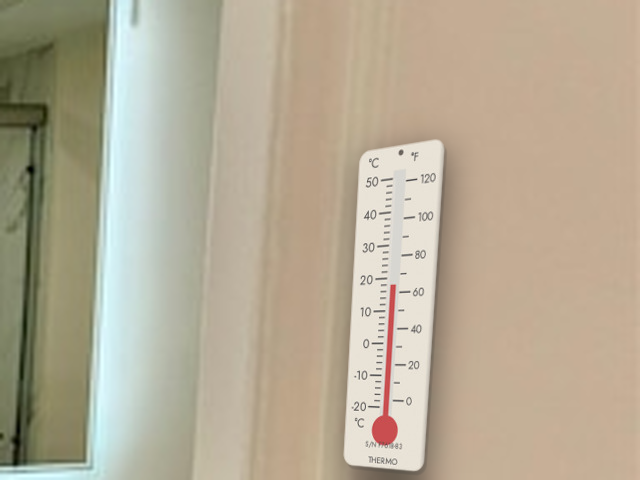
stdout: {"value": 18, "unit": "°C"}
